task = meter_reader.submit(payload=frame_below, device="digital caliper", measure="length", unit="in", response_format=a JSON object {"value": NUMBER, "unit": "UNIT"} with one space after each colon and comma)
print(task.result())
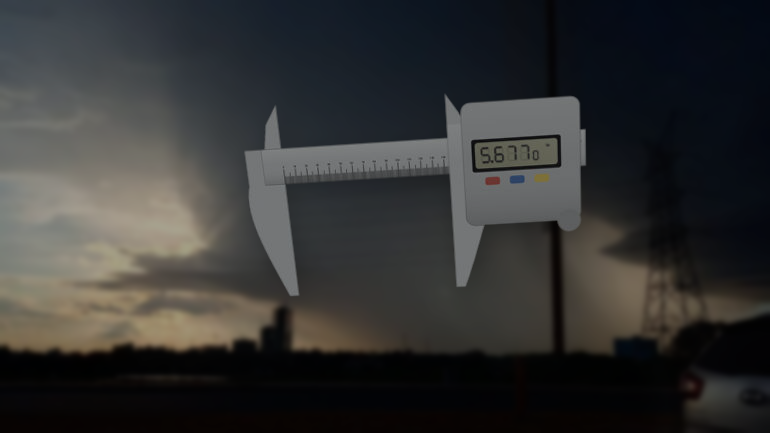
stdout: {"value": 5.6770, "unit": "in"}
